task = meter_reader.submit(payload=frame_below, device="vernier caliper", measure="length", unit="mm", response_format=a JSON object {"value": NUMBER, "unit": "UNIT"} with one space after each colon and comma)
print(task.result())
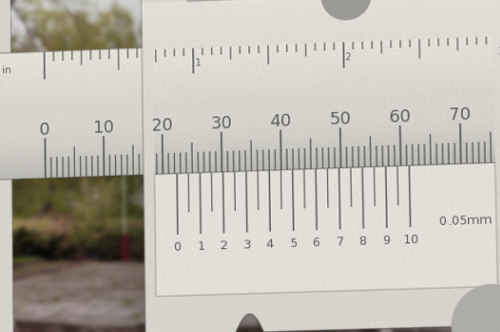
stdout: {"value": 22.4, "unit": "mm"}
